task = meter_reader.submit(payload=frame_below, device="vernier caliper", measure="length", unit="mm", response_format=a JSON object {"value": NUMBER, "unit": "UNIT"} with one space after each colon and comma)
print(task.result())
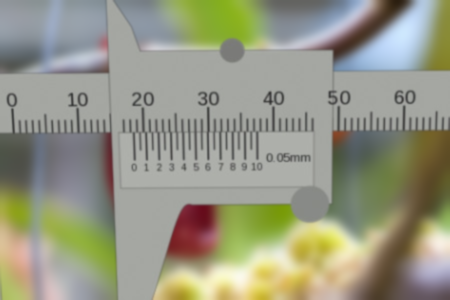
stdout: {"value": 18.5, "unit": "mm"}
